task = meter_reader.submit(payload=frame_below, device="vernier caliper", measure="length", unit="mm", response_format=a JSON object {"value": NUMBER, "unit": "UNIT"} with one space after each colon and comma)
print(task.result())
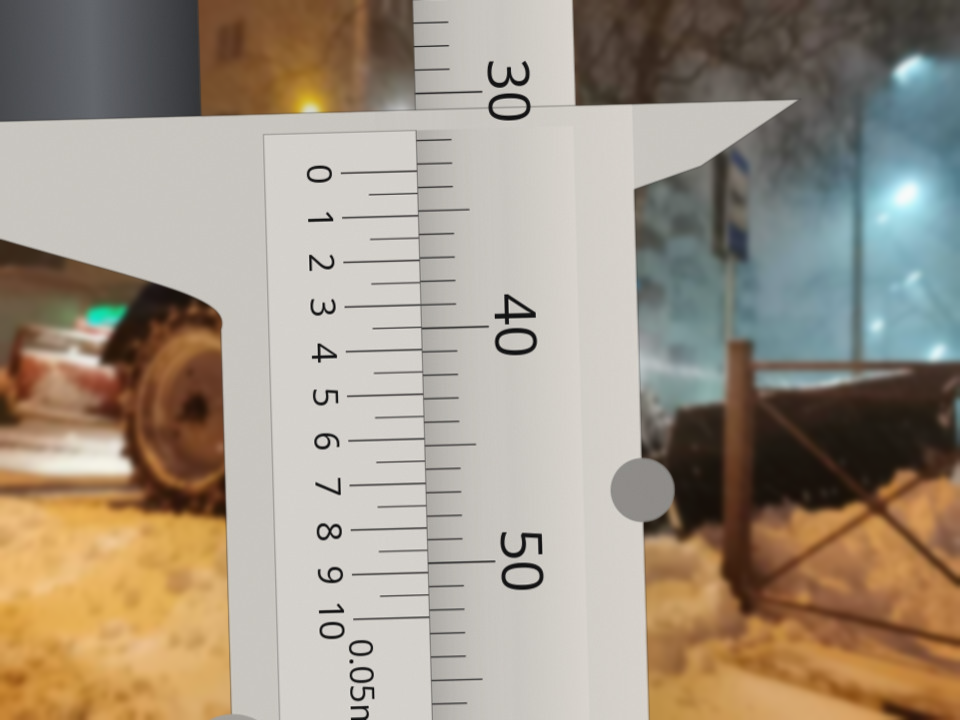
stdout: {"value": 33.3, "unit": "mm"}
